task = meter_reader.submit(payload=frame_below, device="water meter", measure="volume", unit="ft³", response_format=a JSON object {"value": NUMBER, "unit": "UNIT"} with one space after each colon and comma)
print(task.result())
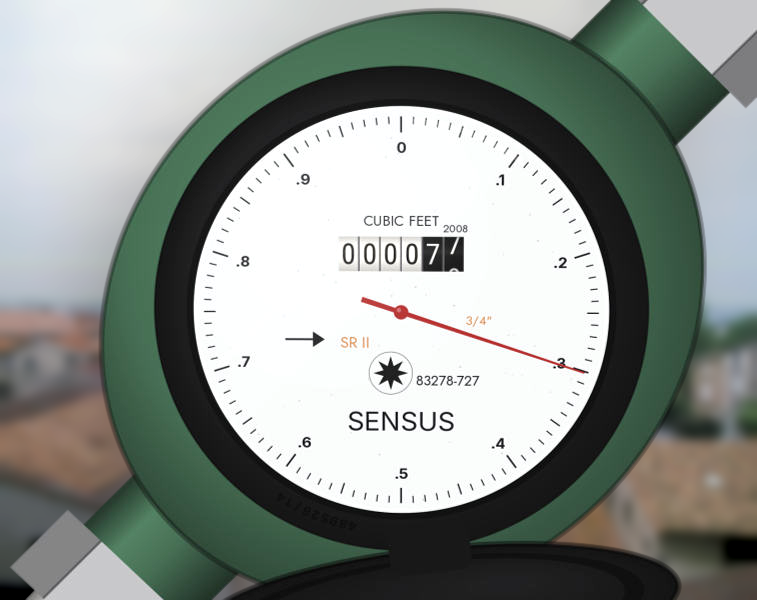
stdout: {"value": 77.30, "unit": "ft³"}
